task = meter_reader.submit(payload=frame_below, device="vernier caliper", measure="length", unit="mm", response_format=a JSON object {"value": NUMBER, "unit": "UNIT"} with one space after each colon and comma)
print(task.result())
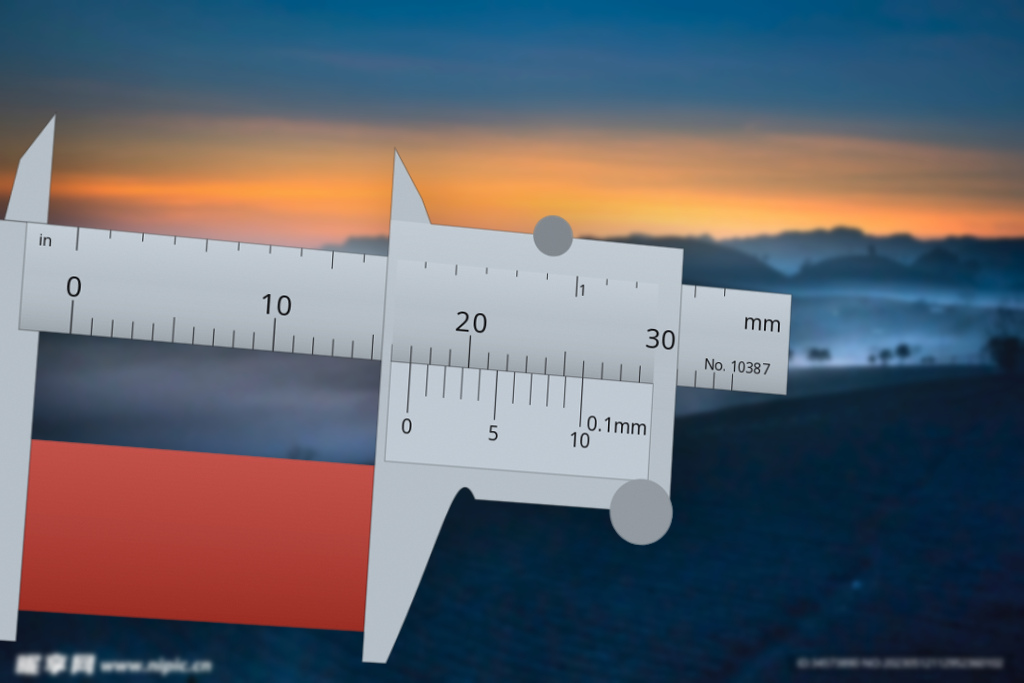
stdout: {"value": 17.0, "unit": "mm"}
